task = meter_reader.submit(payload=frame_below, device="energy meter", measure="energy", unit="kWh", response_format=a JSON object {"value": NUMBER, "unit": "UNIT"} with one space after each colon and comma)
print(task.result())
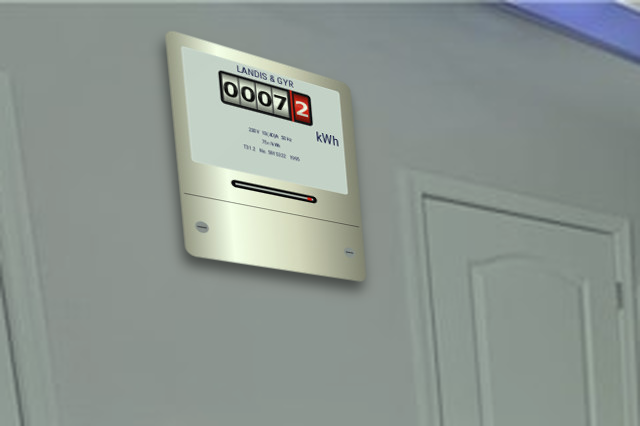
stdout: {"value": 7.2, "unit": "kWh"}
